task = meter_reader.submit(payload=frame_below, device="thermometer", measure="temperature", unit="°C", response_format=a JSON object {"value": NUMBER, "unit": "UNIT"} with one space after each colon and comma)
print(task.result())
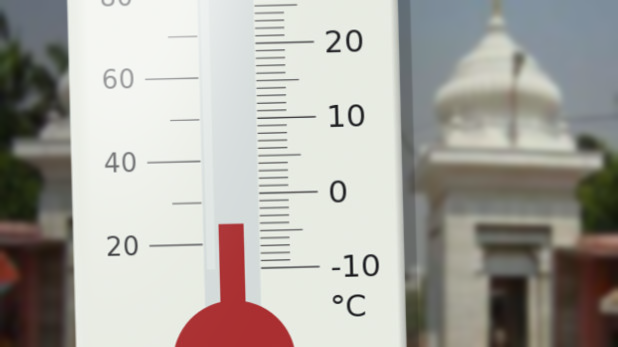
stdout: {"value": -4, "unit": "°C"}
